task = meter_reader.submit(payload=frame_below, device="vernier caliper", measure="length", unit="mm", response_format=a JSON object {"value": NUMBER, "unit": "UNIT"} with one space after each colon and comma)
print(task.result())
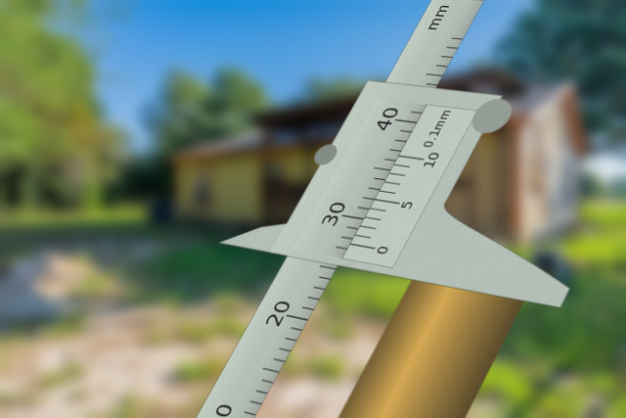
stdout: {"value": 27.5, "unit": "mm"}
